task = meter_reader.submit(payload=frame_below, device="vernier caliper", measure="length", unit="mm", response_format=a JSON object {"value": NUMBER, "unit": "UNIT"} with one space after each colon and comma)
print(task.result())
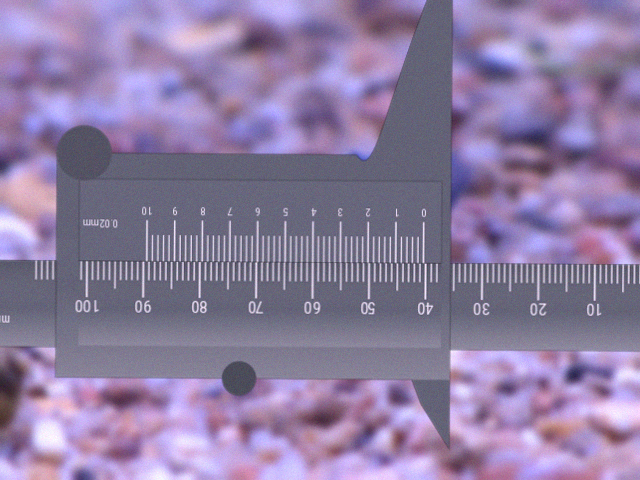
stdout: {"value": 40.4, "unit": "mm"}
